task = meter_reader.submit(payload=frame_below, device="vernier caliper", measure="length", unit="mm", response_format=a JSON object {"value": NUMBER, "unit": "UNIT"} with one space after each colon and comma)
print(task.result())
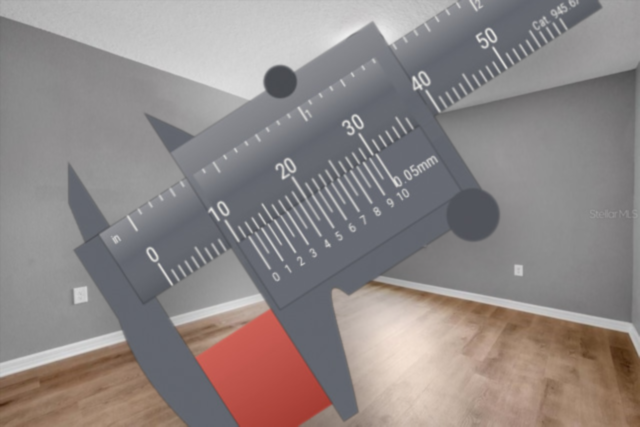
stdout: {"value": 11.4, "unit": "mm"}
